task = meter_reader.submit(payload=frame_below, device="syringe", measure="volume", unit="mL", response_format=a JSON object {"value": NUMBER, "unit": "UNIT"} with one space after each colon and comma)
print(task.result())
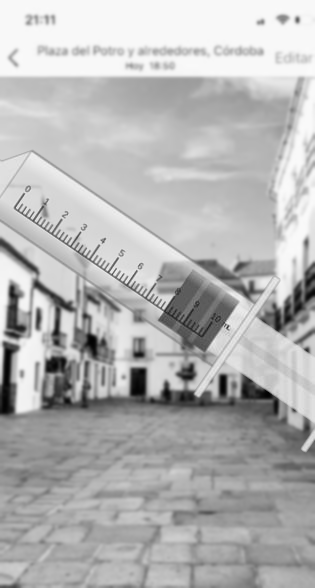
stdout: {"value": 8, "unit": "mL"}
